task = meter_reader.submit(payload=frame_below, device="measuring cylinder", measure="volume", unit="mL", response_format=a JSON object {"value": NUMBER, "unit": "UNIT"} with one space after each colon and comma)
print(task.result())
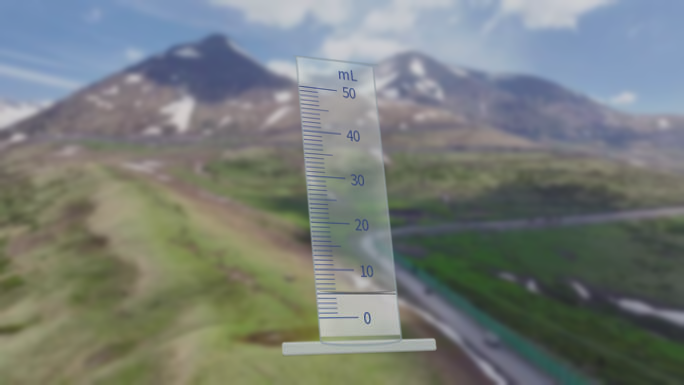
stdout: {"value": 5, "unit": "mL"}
